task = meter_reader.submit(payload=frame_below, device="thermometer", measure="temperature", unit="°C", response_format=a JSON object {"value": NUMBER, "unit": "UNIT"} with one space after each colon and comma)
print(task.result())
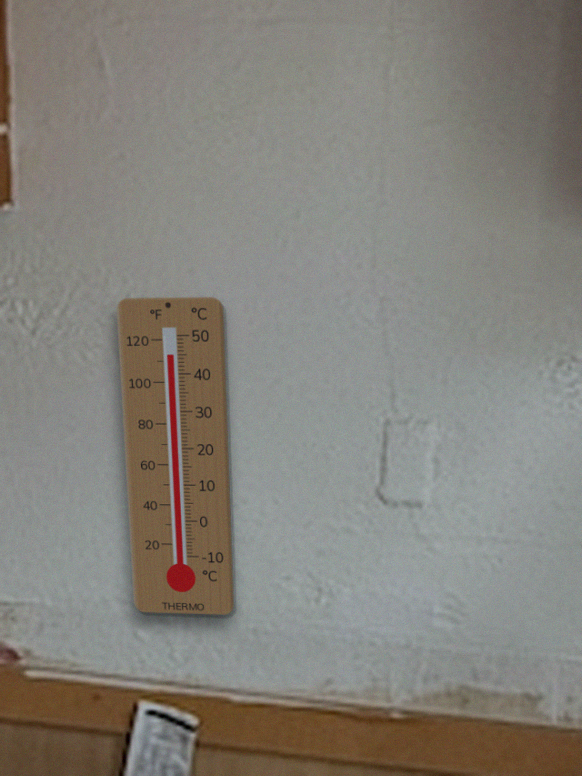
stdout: {"value": 45, "unit": "°C"}
